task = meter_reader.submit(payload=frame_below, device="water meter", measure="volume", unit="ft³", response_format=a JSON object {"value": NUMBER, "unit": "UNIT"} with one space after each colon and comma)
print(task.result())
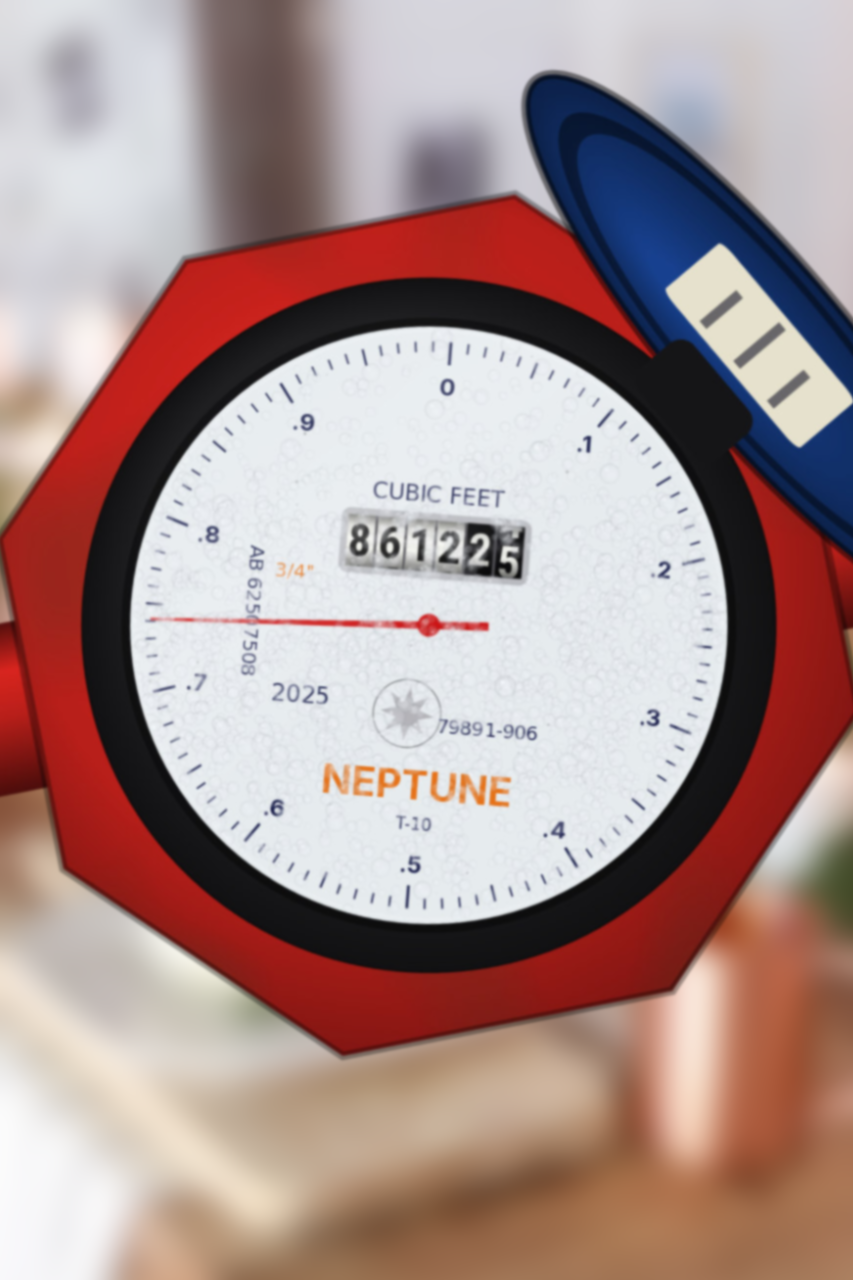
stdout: {"value": 861224.74, "unit": "ft³"}
